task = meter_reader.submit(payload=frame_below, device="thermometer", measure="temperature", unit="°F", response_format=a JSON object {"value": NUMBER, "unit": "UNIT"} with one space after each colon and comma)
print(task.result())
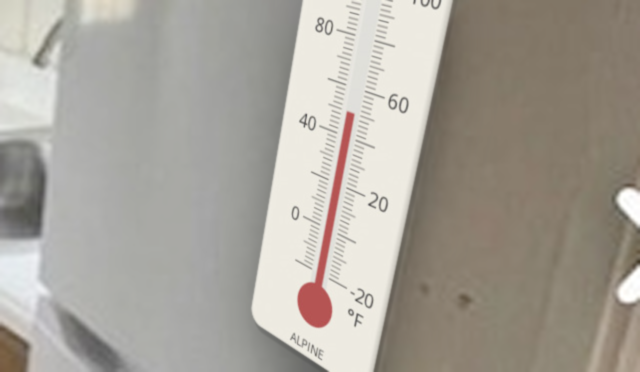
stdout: {"value": 50, "unit": "°F"}
